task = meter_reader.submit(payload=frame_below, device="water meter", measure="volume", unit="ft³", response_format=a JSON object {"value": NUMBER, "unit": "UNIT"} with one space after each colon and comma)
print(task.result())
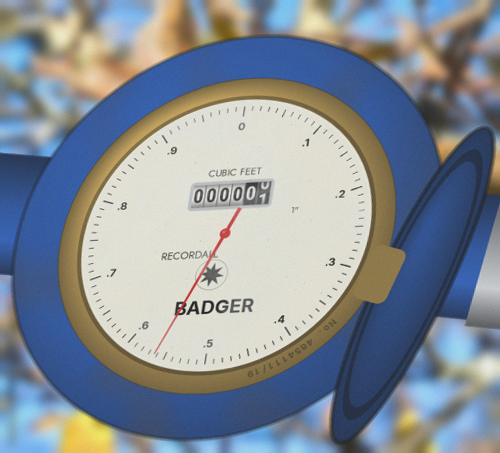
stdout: {"value": 0.56, "unit": "ft³"}
